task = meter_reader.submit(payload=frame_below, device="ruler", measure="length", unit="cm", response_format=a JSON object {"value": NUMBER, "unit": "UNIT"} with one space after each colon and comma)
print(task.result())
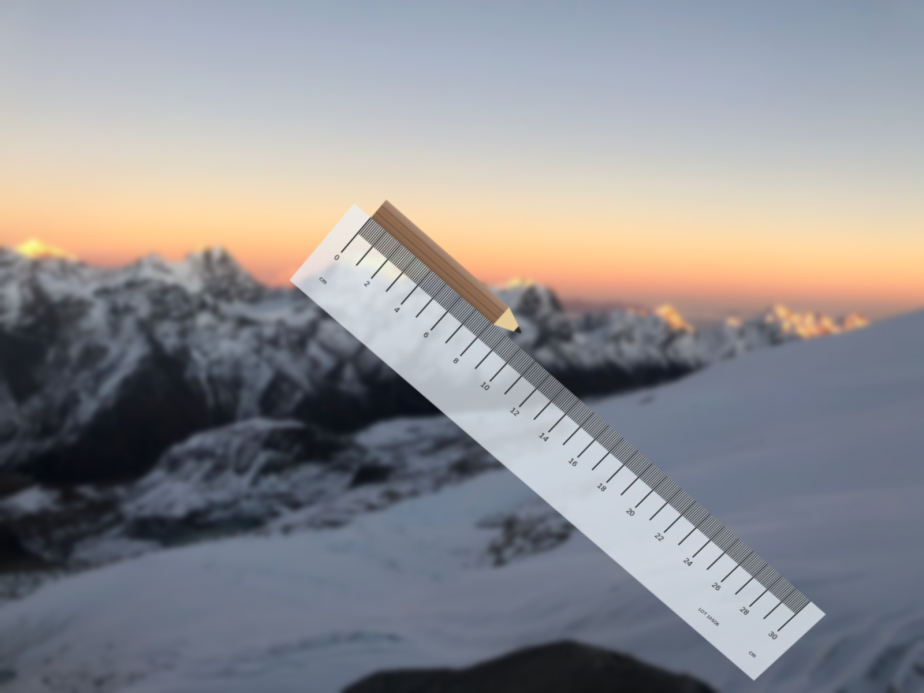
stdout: {"value": 9.5, "unit": "cm"}
